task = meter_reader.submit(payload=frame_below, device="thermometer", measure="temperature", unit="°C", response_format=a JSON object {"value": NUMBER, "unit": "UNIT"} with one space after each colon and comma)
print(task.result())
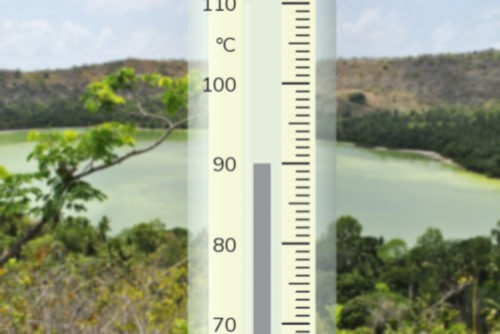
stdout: {"value": 90, "unit": "°C"}
